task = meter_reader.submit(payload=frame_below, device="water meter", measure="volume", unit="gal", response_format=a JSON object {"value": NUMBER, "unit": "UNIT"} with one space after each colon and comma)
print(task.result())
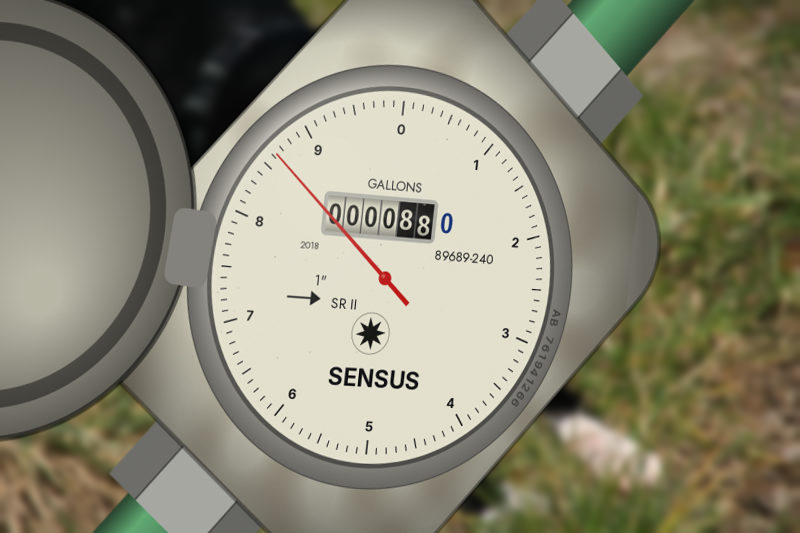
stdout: {"value": 878.6, "unit": "gal"}
